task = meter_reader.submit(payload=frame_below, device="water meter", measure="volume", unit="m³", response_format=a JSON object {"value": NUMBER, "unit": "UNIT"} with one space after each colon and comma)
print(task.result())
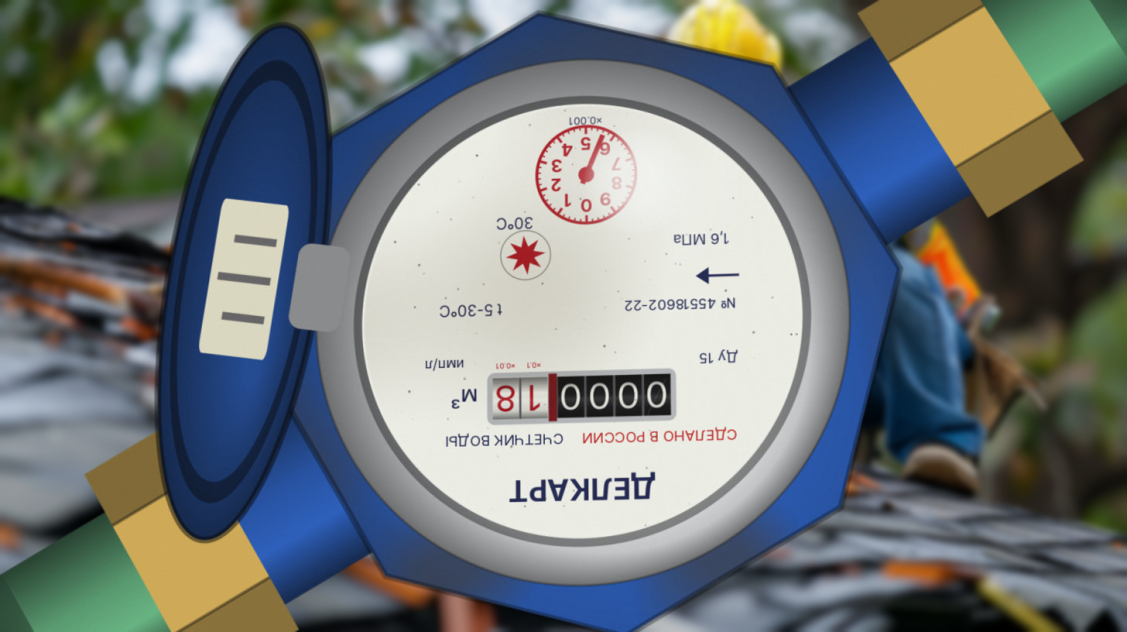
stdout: {"value": 0.185, "unit": "m³"}
